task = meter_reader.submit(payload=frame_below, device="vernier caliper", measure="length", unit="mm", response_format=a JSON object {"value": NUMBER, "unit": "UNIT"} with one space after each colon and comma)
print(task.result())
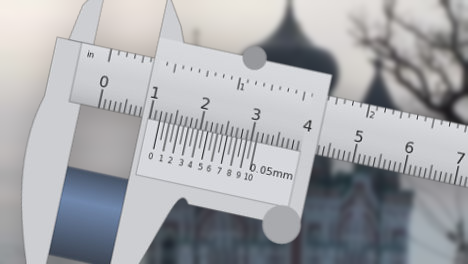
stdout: {"value": 12.0, "unit": "mm"}
